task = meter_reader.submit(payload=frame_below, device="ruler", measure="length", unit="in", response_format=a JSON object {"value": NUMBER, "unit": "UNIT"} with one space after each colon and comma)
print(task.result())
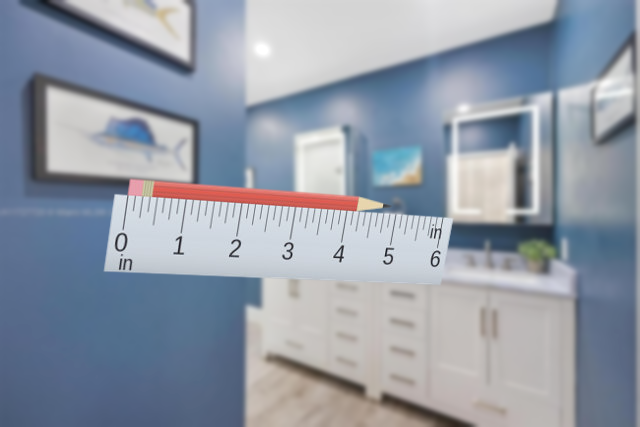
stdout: {"value": 4.875, "unit": "in"}
